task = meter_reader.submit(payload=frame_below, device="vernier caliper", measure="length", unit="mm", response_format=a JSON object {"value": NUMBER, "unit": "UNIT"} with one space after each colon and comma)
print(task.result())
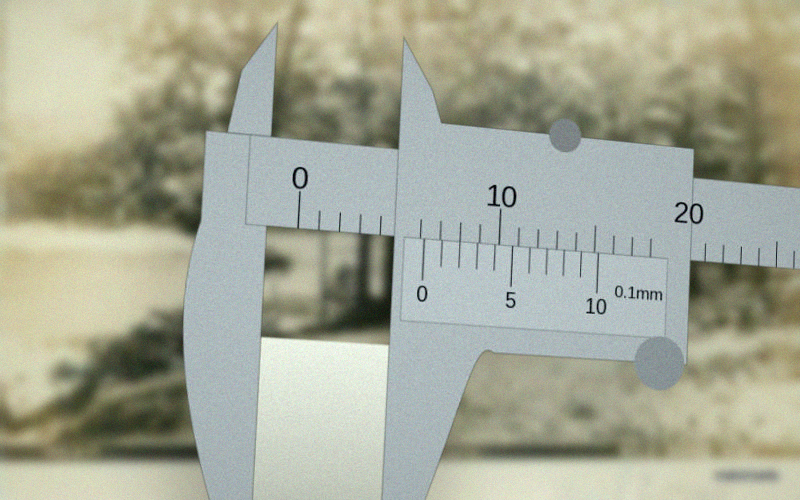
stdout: {"value": 6.2, "unit": "mm"}
